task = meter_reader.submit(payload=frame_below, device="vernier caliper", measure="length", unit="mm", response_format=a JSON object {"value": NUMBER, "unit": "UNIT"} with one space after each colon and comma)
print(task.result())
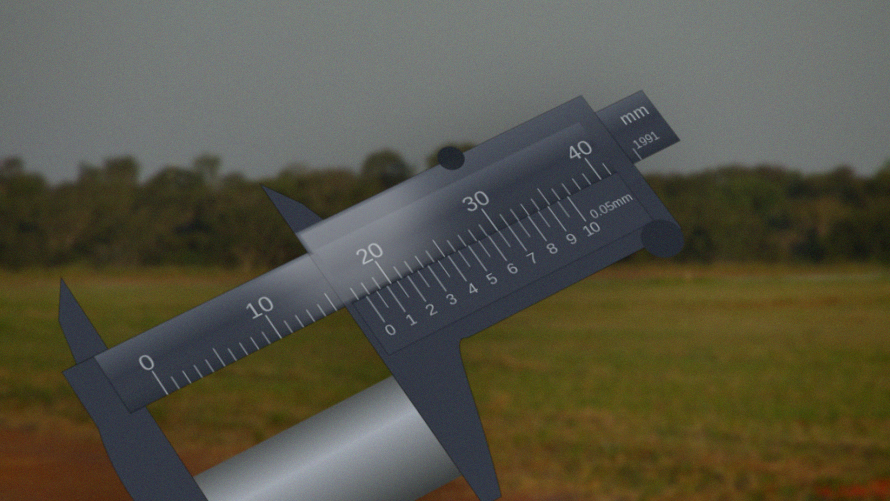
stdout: {"value": 17.7, "unit": "mm"}
